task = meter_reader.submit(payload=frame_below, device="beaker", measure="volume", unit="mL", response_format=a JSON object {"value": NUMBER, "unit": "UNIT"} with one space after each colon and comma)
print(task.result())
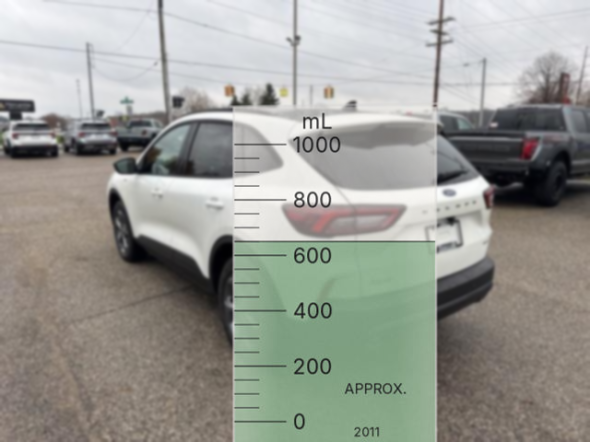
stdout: {"value": 650, "unit": "mL"}
